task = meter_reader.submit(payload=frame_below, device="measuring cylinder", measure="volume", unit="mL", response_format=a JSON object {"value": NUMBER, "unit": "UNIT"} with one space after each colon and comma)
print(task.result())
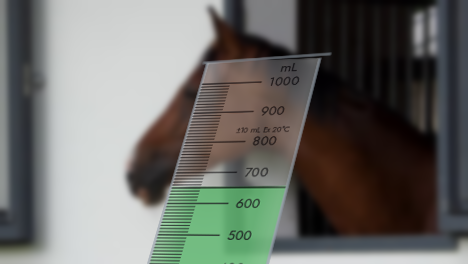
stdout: {"value": 650, "unit": "mL"}
